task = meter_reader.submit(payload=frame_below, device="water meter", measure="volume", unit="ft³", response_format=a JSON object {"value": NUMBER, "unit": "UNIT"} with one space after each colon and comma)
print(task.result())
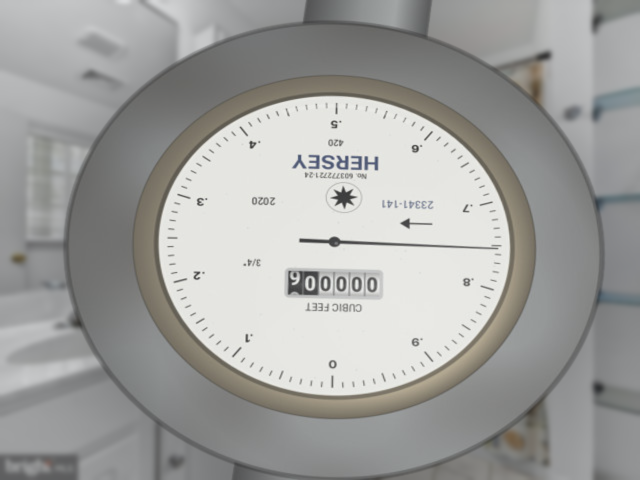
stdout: {"value": 5.75, "unit": "ft³"}
